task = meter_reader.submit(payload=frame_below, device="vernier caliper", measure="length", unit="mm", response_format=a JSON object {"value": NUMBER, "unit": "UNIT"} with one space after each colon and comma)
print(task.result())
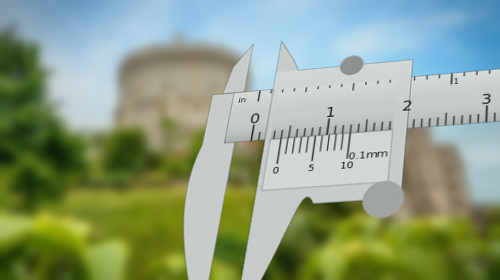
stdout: {"value": 4.0, "unit": "mm"}
